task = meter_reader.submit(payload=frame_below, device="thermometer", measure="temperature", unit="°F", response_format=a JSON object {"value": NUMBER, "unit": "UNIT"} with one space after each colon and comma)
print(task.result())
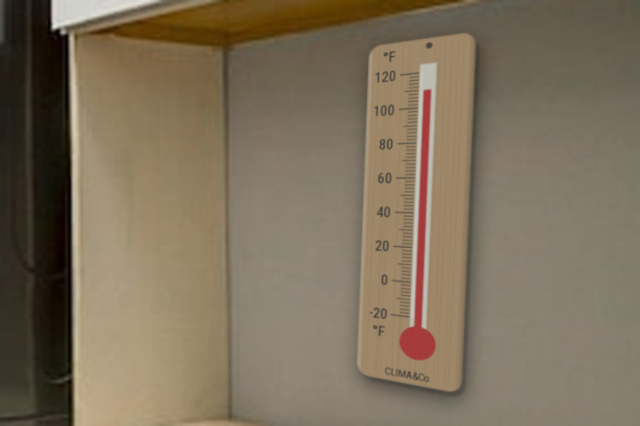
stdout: {"value": 110, "unit": "°F"}
